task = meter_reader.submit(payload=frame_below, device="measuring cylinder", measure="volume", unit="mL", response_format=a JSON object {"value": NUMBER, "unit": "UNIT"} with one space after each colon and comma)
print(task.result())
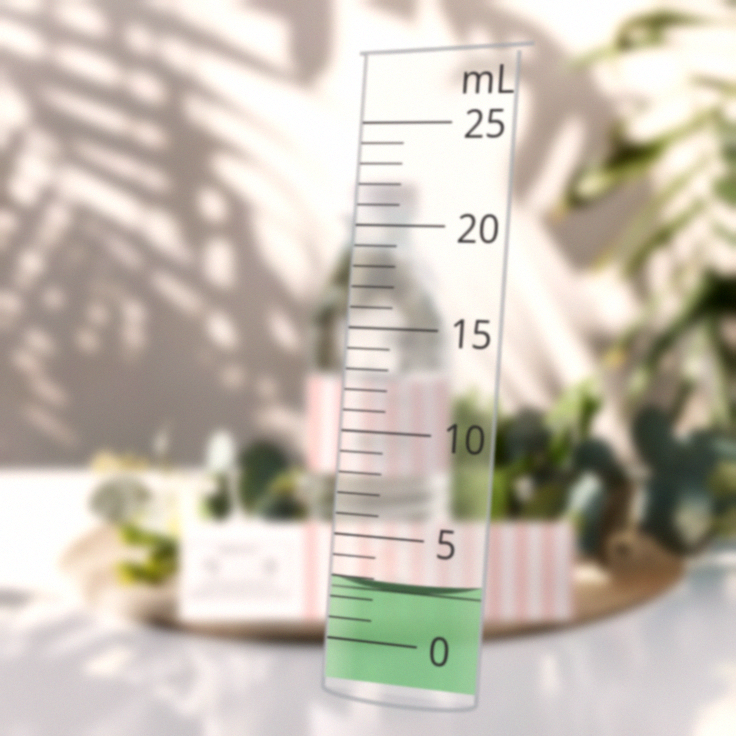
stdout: {"value": 2.5, "unit": "mL"}
